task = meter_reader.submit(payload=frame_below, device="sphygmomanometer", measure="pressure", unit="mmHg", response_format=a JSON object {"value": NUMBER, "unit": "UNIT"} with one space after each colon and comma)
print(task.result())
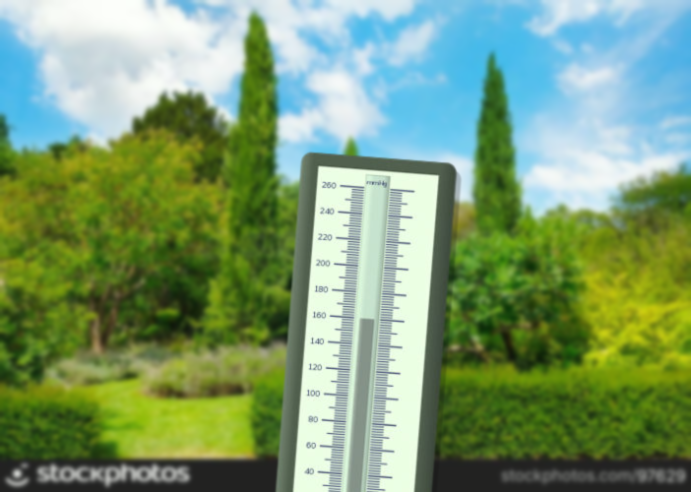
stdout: {"value": 160, "unit": "mmHg"}
